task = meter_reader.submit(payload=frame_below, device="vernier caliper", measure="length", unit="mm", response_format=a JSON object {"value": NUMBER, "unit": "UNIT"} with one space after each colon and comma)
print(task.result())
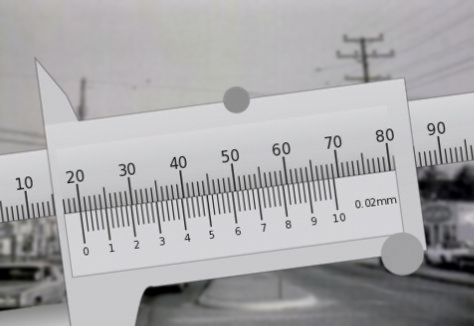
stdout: {"value": 20.0, "unit": "mm"}
